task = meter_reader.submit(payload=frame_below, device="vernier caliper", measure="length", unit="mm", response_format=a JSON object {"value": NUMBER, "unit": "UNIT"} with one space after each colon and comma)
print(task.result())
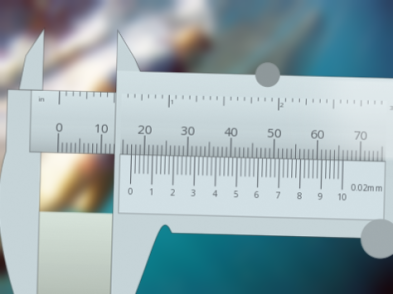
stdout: {"value": 17.0, "unit": "mm"}
